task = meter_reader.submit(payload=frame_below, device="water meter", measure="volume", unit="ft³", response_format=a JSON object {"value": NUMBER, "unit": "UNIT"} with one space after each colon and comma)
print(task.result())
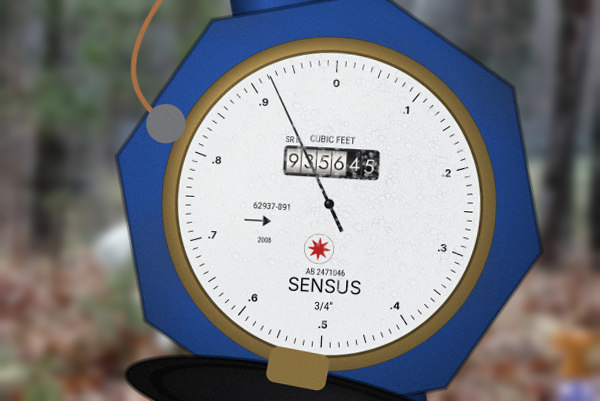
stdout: {"value": 935644.92, "unit": "ft³"}
